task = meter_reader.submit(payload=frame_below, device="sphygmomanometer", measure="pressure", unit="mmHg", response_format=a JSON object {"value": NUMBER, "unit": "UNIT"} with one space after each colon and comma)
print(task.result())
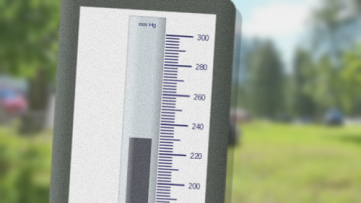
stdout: {"value": 230, "unit": "mmHg"}
